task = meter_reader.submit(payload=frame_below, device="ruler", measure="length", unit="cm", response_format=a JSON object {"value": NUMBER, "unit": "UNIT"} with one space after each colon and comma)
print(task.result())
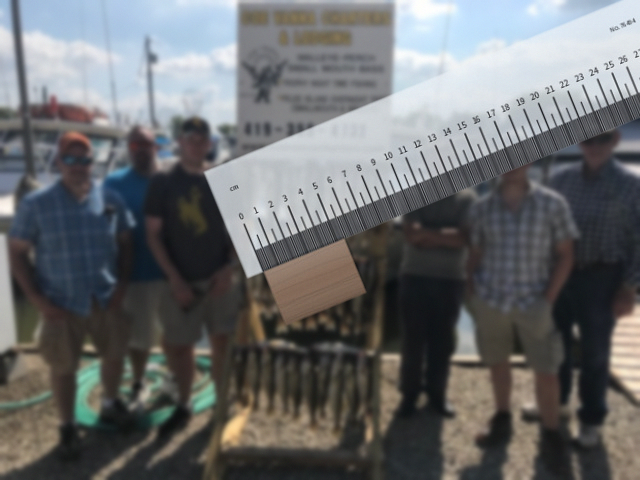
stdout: {"value": 5.5, "unit": "cm"}
